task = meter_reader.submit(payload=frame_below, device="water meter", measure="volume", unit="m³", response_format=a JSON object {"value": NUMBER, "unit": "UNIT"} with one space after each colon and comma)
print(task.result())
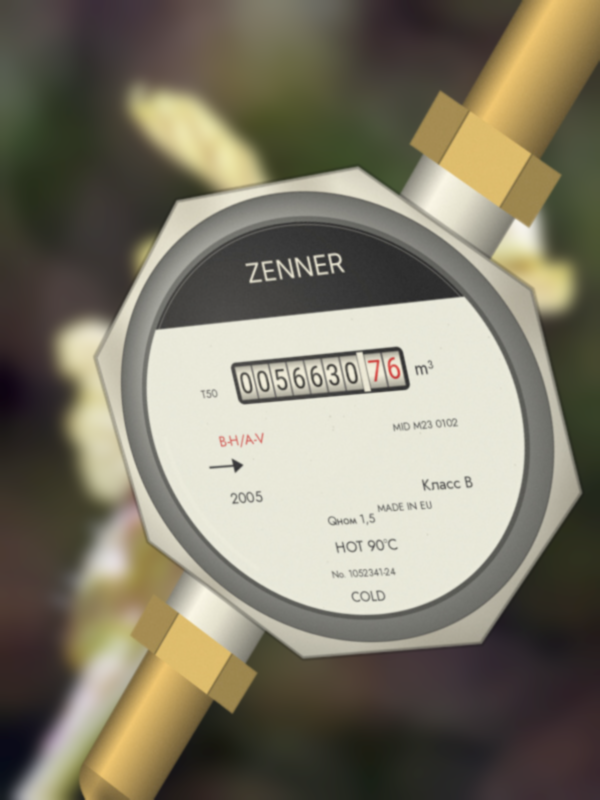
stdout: {"value": 56630.76, "unit": "m³"}
